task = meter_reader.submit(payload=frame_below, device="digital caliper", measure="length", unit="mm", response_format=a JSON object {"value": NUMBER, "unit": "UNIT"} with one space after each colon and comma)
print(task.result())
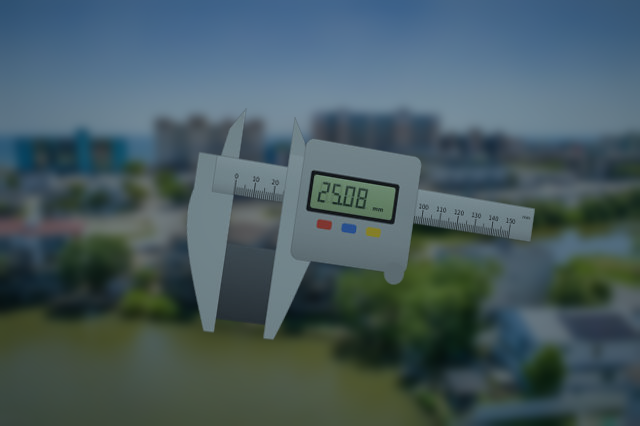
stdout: {"value": 25.08, "unit": "mm"}
